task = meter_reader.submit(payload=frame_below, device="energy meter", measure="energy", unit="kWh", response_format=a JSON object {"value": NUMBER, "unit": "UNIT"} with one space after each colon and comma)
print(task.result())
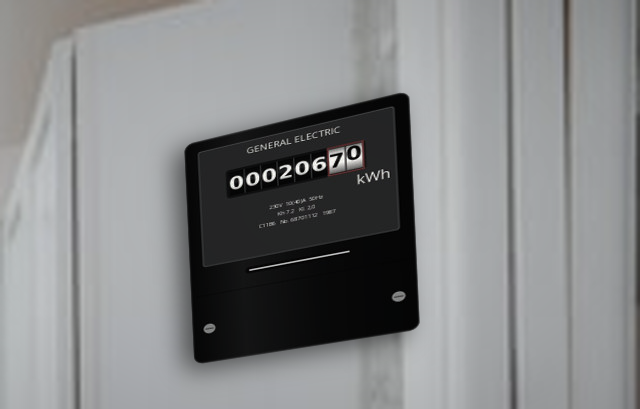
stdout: {"value": 206.70, "unit": "kWh"}
